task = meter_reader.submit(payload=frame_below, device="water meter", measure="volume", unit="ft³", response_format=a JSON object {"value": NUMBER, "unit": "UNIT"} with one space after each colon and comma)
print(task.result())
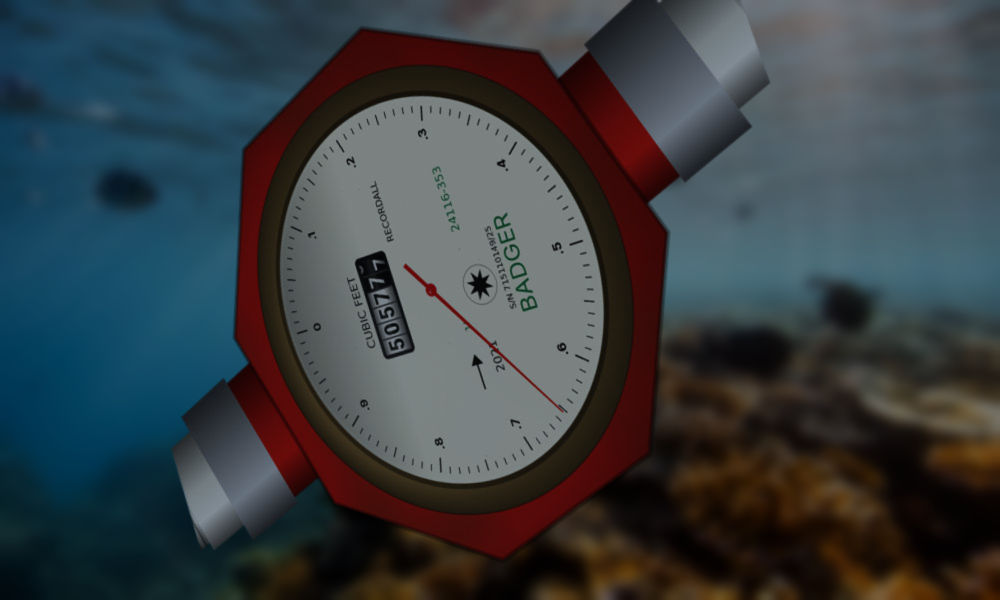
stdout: {"value": 505776.65, "unit": "ft³"}
